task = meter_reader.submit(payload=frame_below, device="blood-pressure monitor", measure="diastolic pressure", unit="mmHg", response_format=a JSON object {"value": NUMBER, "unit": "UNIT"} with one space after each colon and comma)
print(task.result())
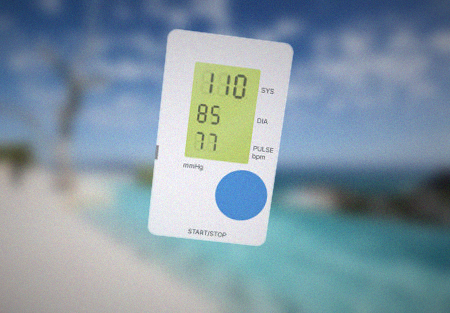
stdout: {"value": 85, "unit": "mmHg"}
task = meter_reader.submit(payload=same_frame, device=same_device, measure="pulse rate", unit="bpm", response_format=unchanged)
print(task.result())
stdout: {"value": 77, "unit": "bpm"}
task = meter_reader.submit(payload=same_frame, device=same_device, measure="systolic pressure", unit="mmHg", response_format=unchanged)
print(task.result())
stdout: {"value": 110, "unit": "mmHg"}
